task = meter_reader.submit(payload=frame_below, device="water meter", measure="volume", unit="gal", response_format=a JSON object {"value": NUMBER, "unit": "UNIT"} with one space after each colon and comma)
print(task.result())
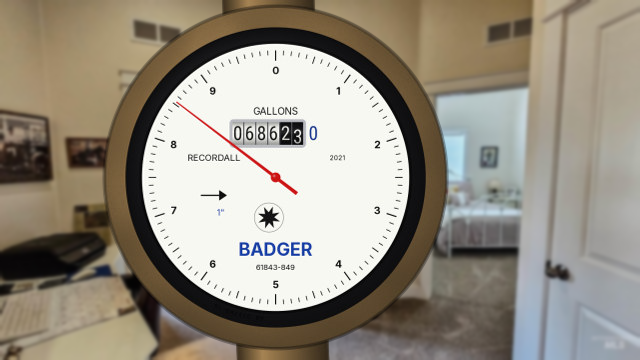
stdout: {"value": 686228.5, "unit": "gal"}
